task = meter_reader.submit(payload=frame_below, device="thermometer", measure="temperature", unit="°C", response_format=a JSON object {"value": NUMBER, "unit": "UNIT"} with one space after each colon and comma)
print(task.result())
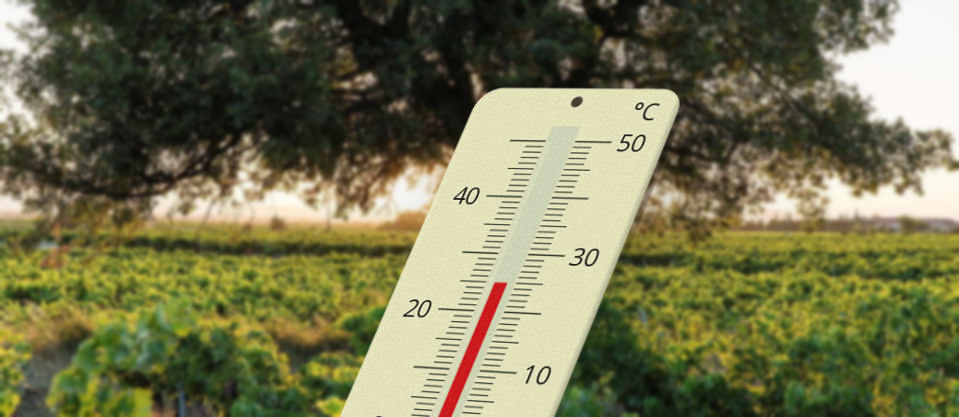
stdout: {"value": 25, "unit": "°C"}
